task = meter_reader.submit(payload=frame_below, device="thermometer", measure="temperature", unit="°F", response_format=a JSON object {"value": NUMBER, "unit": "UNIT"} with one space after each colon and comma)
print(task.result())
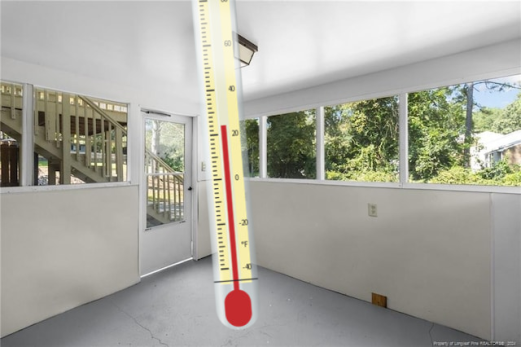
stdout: {"value": 24, "unit": "°F"}
